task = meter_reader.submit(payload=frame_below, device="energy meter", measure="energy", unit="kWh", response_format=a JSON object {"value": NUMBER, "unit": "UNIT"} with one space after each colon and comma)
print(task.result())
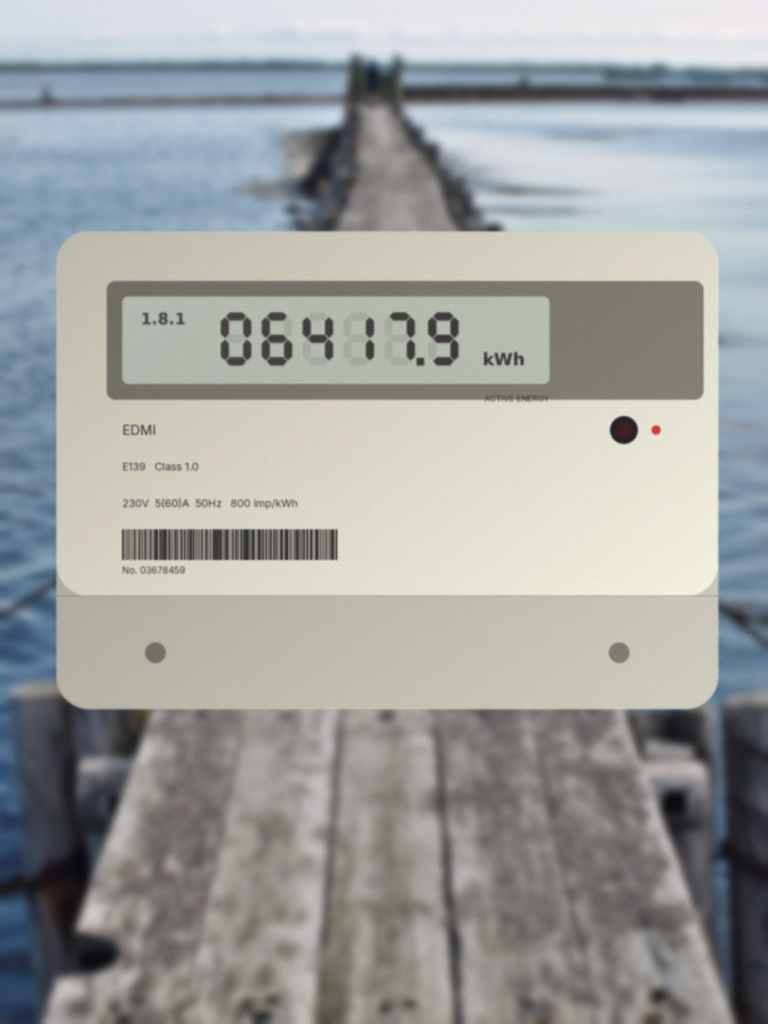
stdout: {"value": 6417.9, "unit": "kWh"}
